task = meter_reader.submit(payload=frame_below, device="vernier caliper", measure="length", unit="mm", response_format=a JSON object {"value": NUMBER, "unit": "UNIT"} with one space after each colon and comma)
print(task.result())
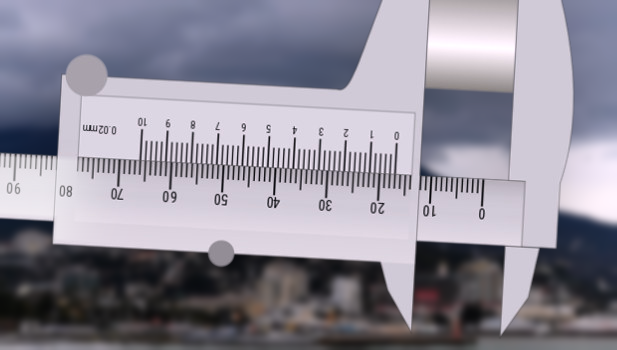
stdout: {"value": 17.0, "unit": "mm"}
